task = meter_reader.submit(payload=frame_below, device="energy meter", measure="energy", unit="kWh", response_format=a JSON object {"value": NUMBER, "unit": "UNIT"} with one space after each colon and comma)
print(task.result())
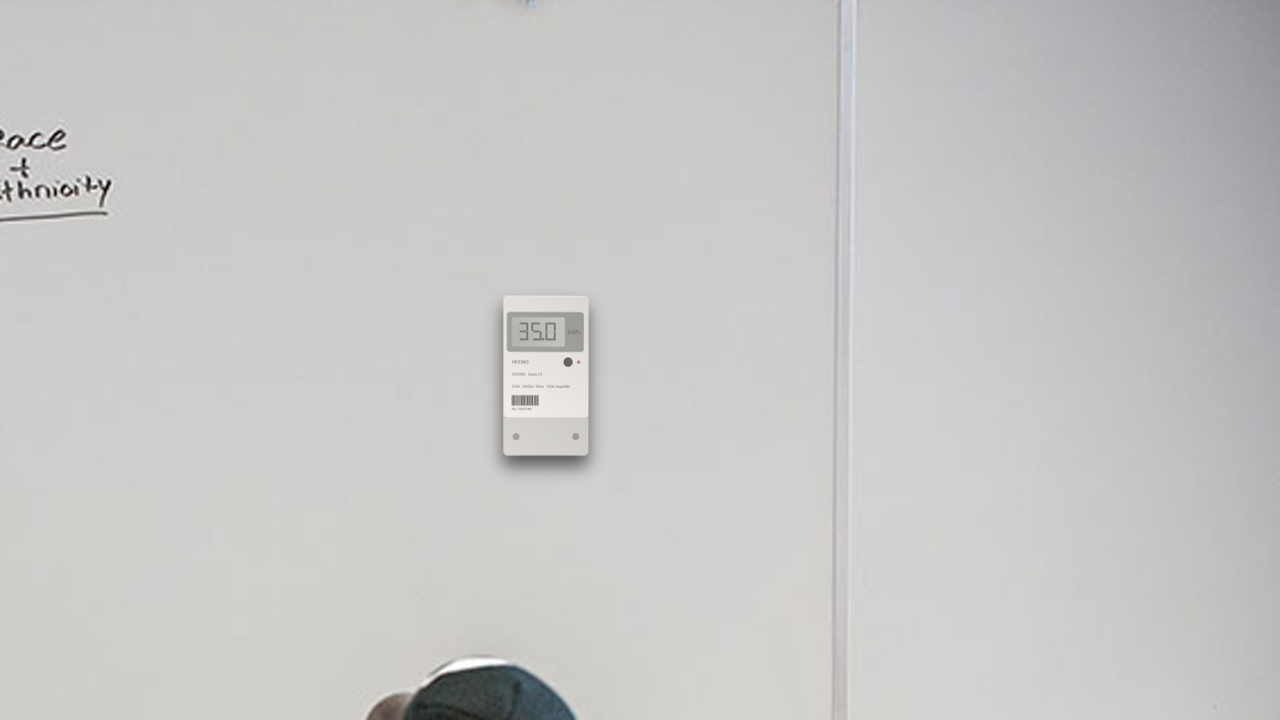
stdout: {"value": 35.0, "unit": "kWh"}
